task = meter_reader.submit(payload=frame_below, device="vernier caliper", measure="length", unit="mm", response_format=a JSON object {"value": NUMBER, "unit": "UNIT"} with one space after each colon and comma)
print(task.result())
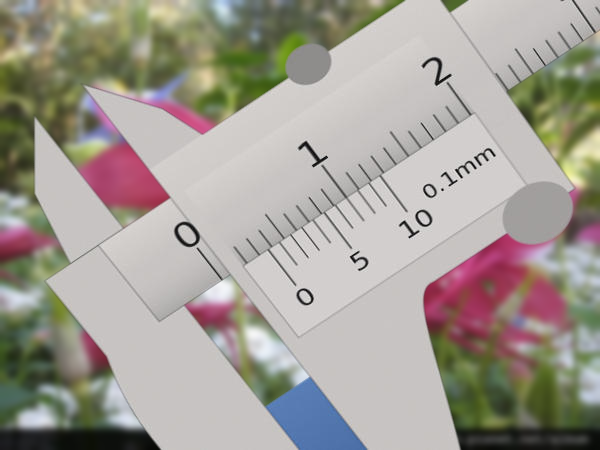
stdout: {"value": 3.7, "unit": "mm"}
